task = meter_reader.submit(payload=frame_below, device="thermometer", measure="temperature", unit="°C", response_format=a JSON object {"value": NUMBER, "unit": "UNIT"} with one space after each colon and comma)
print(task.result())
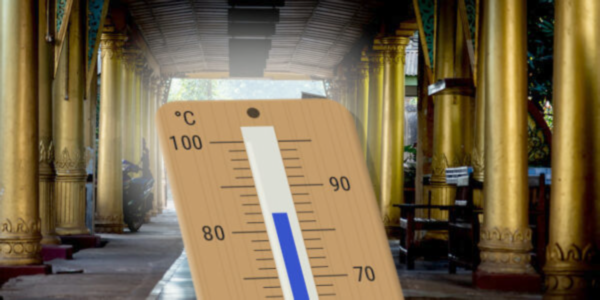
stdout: {"value": 84, "unit": "°C"}
